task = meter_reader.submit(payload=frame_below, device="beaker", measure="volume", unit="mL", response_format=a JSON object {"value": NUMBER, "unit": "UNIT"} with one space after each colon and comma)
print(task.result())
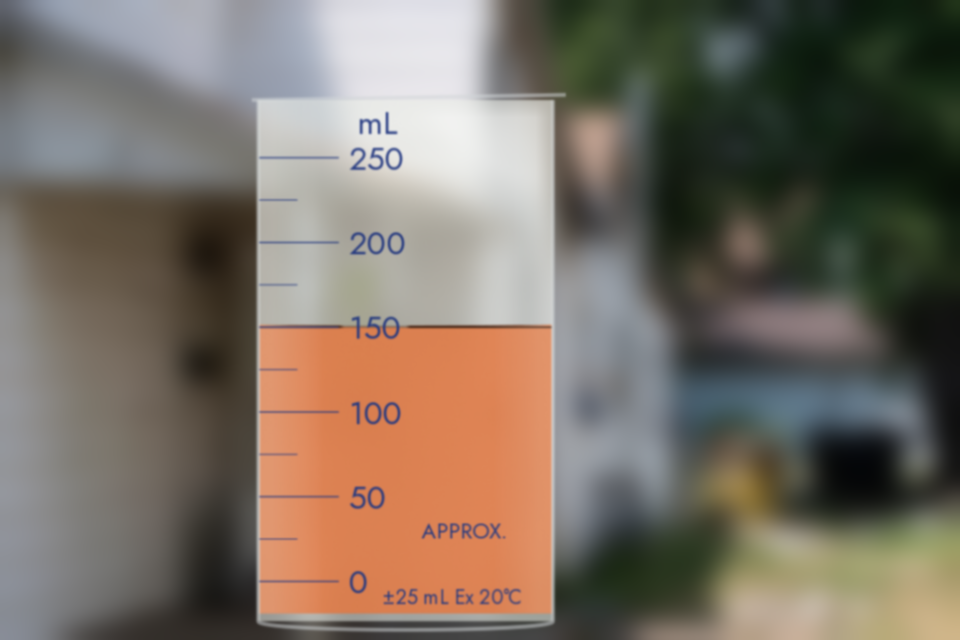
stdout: {"value": 150, "unit": "mL"}
